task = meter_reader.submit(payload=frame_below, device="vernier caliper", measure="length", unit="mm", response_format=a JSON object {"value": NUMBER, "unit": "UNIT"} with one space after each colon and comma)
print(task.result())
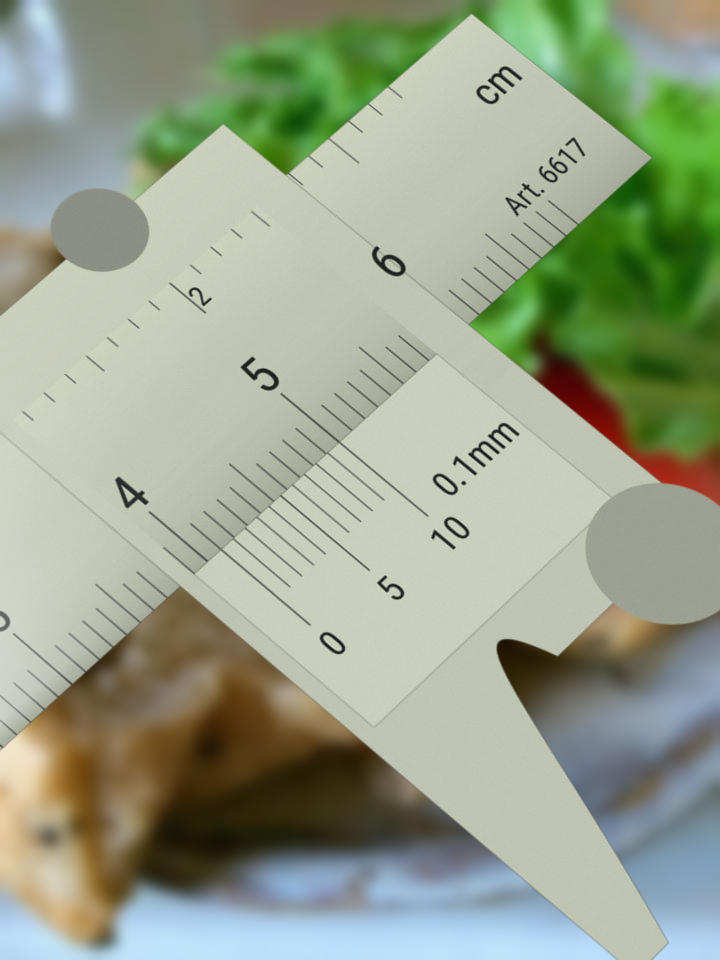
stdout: {"value": 41.0, "unit": "mm"}
